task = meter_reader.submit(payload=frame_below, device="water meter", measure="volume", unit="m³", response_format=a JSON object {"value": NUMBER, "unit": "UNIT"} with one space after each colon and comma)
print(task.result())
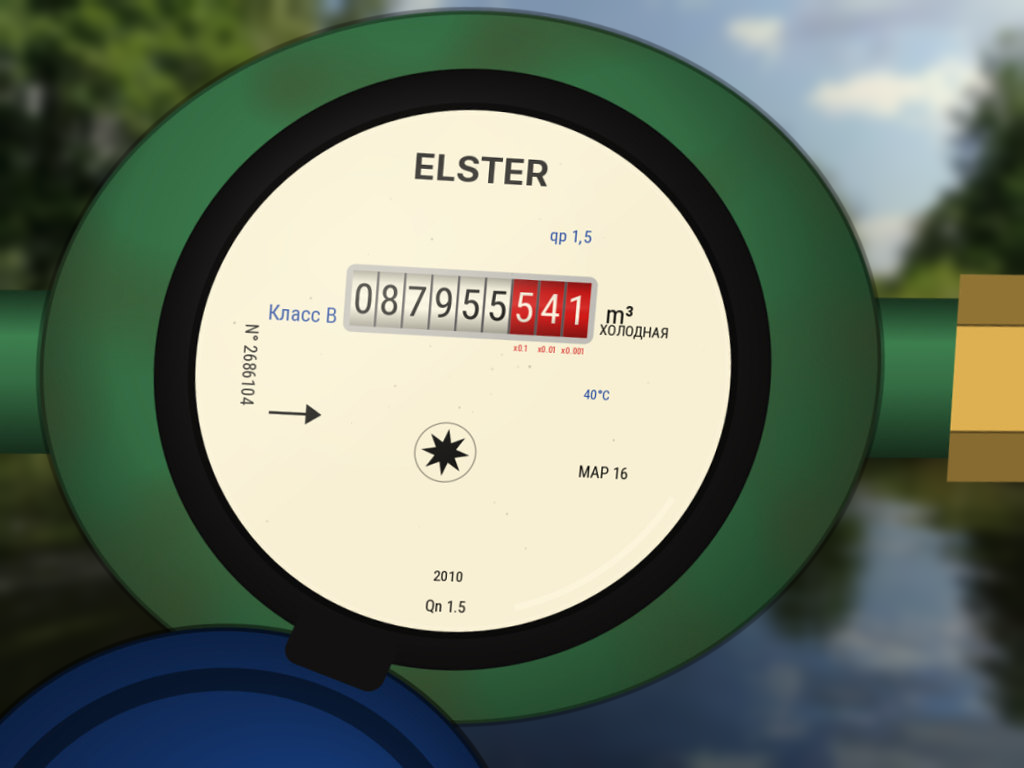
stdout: {"value": 87955.541, "unit": "m³"}
